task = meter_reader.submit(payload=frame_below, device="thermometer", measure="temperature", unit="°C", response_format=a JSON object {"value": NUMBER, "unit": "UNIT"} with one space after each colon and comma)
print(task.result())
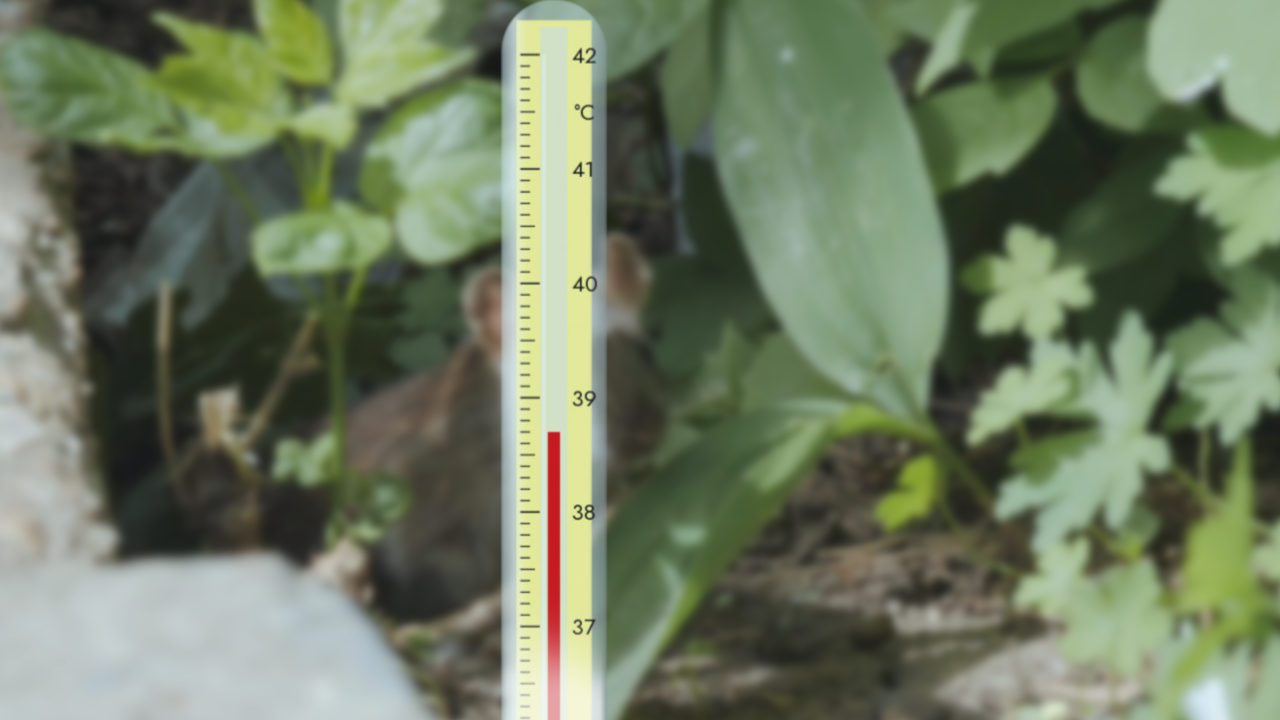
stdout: {"value": 38.7, "unit": "°C"}
